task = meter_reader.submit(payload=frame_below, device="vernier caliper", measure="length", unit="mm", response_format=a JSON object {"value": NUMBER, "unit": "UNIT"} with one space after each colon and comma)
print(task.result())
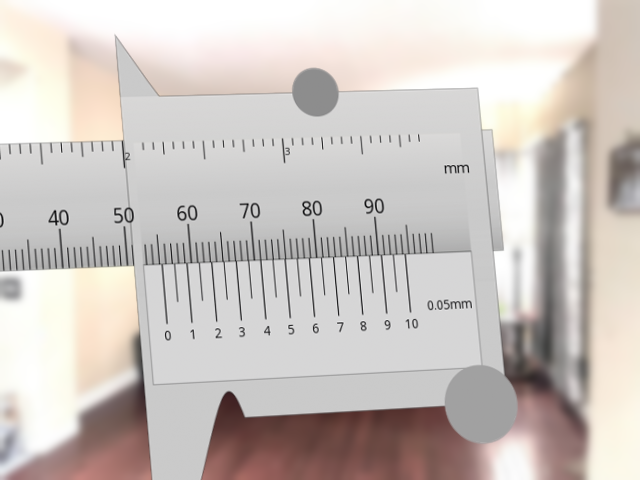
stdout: {"value": 55.4, "unit": "mm"}
